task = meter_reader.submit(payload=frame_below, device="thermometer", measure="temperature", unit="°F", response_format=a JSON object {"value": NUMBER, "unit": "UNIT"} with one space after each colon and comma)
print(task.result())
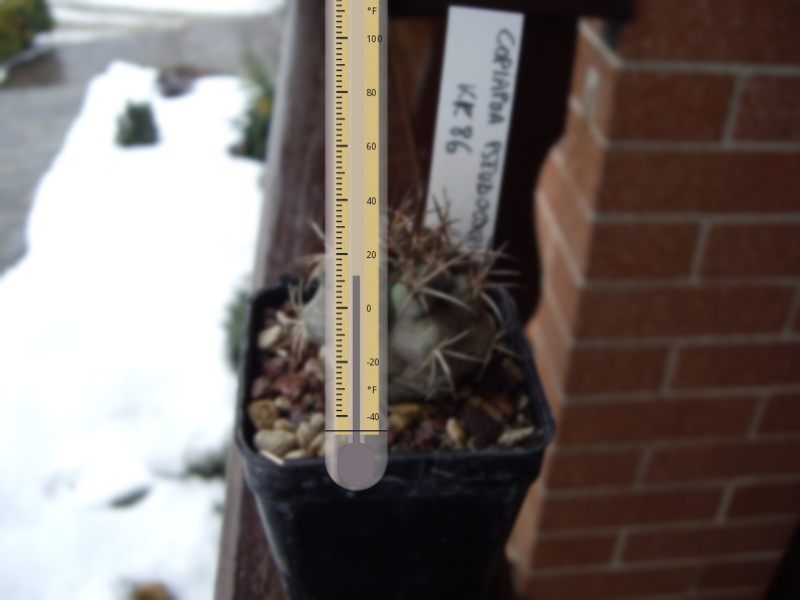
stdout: {"value": 12, "unit": "°F"}
